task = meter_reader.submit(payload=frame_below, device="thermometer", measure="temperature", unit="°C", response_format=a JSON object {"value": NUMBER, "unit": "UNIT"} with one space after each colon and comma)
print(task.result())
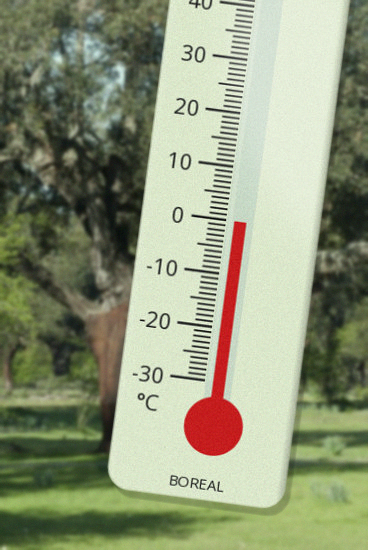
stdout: {"value": 0, "unit": "°C"}
